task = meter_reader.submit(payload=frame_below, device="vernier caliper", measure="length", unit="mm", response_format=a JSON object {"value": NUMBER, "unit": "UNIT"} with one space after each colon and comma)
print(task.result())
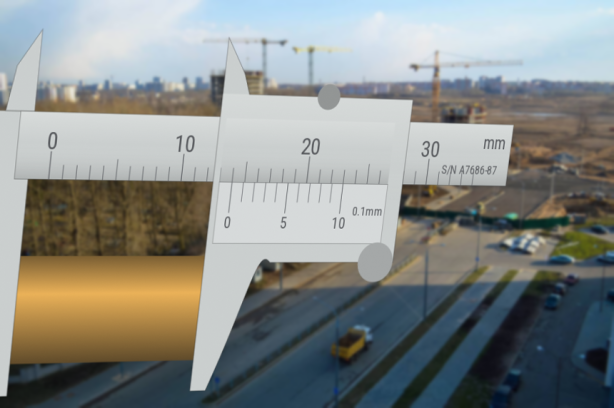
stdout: {"value": 14.0, "unit": "mm"}
